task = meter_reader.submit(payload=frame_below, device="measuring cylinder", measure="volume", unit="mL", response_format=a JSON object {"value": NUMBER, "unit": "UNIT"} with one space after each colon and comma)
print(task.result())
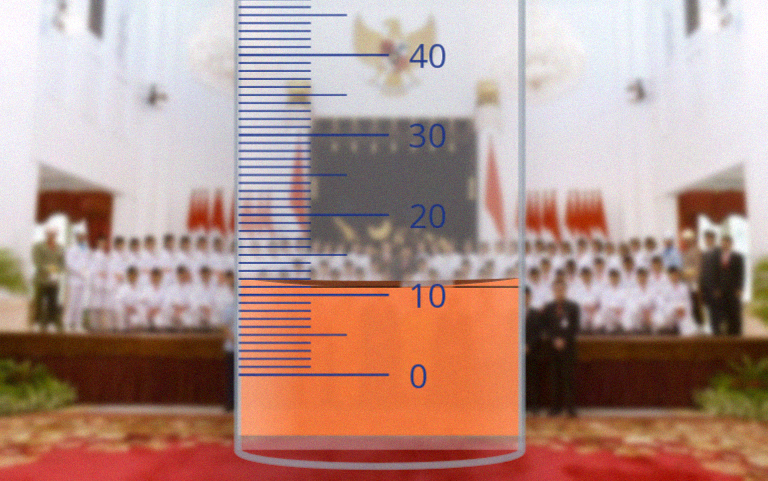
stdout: {"value": 11, "unit": "mL"}
